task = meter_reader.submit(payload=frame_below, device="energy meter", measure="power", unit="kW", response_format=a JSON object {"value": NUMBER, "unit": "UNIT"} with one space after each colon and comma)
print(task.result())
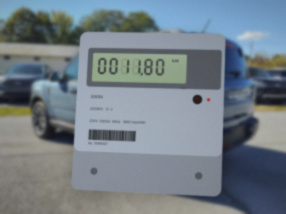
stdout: {"value": 11.80, "unit": "kW"}
